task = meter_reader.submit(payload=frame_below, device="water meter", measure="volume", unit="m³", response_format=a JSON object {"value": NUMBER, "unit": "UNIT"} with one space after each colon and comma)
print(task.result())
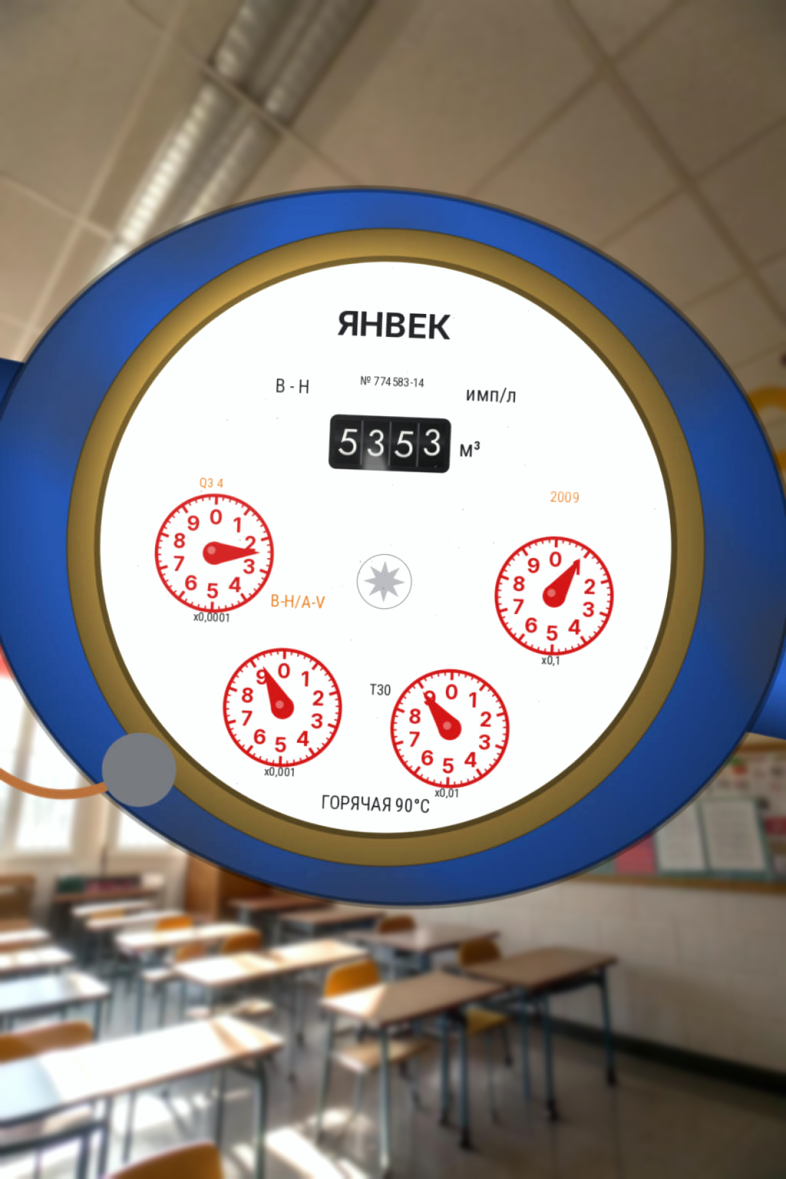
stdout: {"value": 5353.0892, "unit": "m³"}
